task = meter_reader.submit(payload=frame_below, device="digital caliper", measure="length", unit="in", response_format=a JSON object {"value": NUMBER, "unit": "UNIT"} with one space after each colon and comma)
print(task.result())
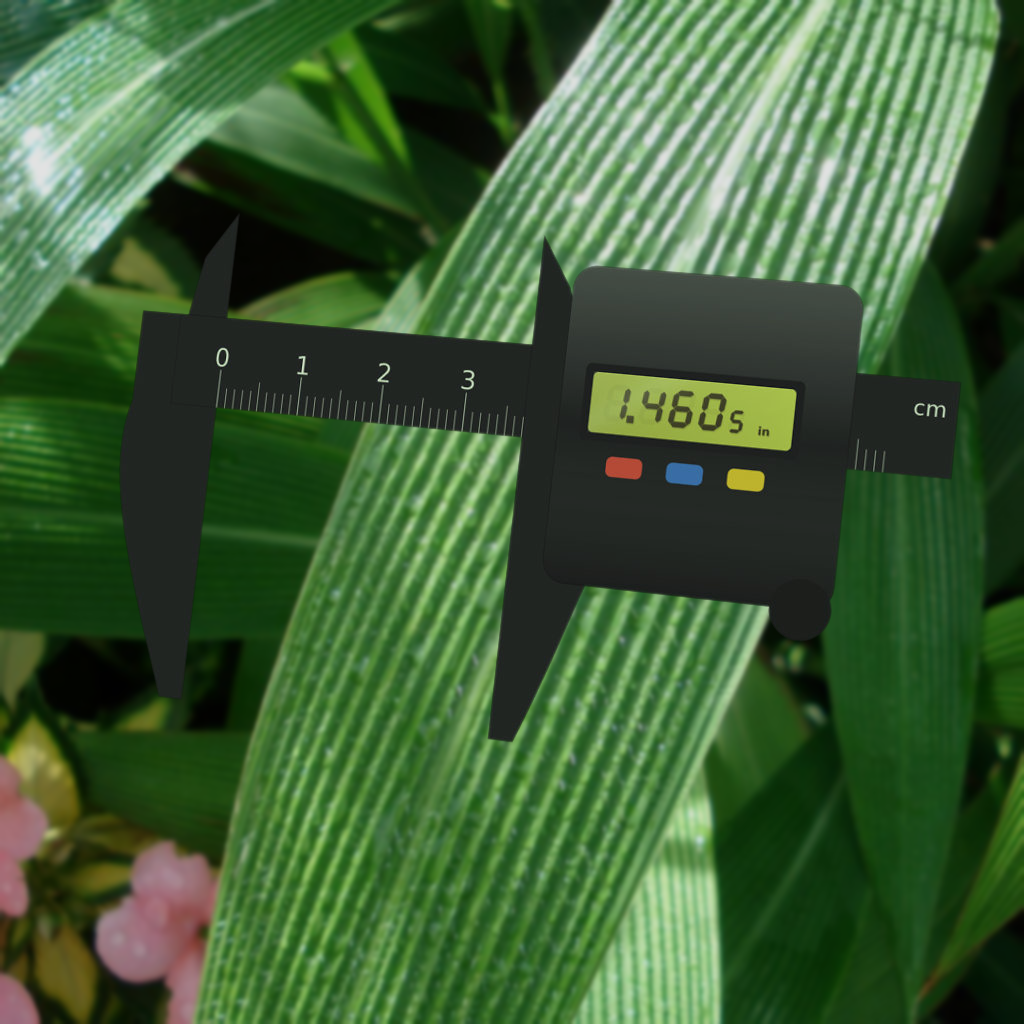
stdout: {"value": 1.4605, "unit": "in"}
